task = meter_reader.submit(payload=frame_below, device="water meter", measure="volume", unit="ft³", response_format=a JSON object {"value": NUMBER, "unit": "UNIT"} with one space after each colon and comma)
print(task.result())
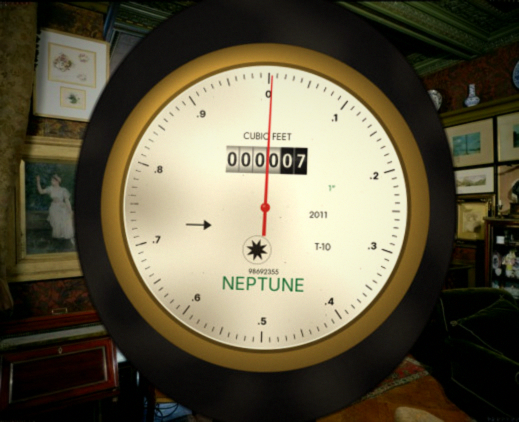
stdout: {"value": 7.00, "unit": "ft³"}
